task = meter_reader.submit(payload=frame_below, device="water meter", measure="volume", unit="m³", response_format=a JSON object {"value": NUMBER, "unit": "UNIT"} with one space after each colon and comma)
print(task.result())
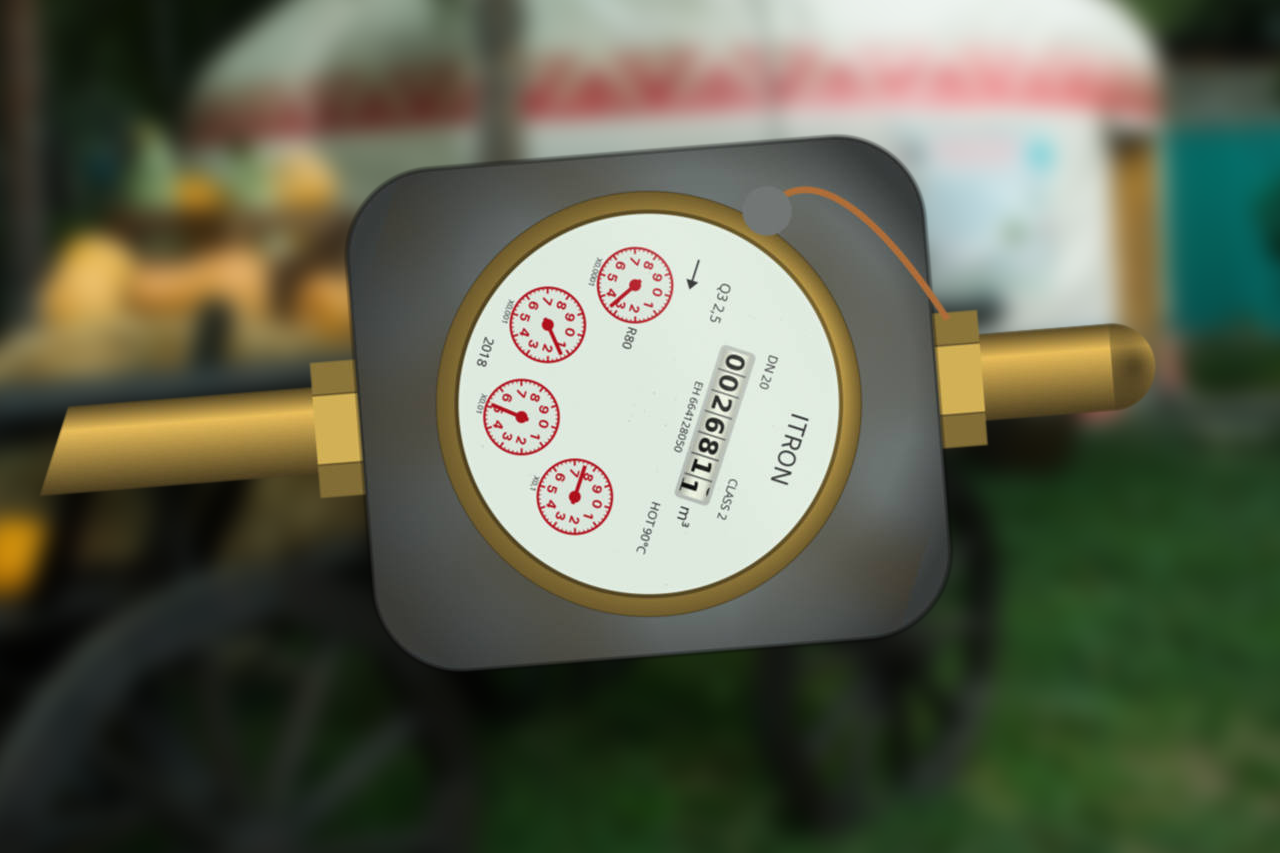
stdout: {"value": 26810.7513, "unit": "m³"}
